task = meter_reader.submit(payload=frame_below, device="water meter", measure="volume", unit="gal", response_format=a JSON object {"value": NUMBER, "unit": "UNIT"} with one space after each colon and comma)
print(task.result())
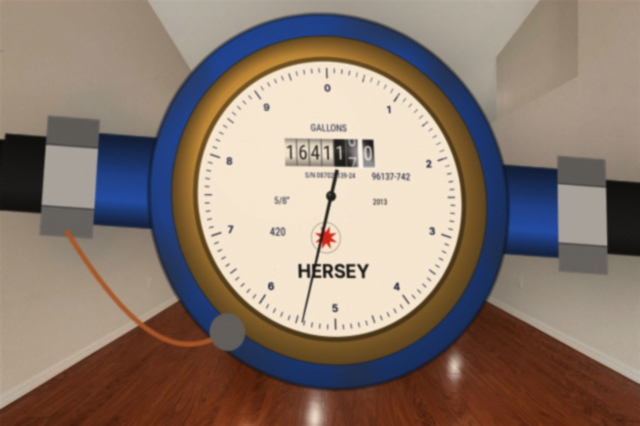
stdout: {"value": 1641165.4, "unit": "gal"}
